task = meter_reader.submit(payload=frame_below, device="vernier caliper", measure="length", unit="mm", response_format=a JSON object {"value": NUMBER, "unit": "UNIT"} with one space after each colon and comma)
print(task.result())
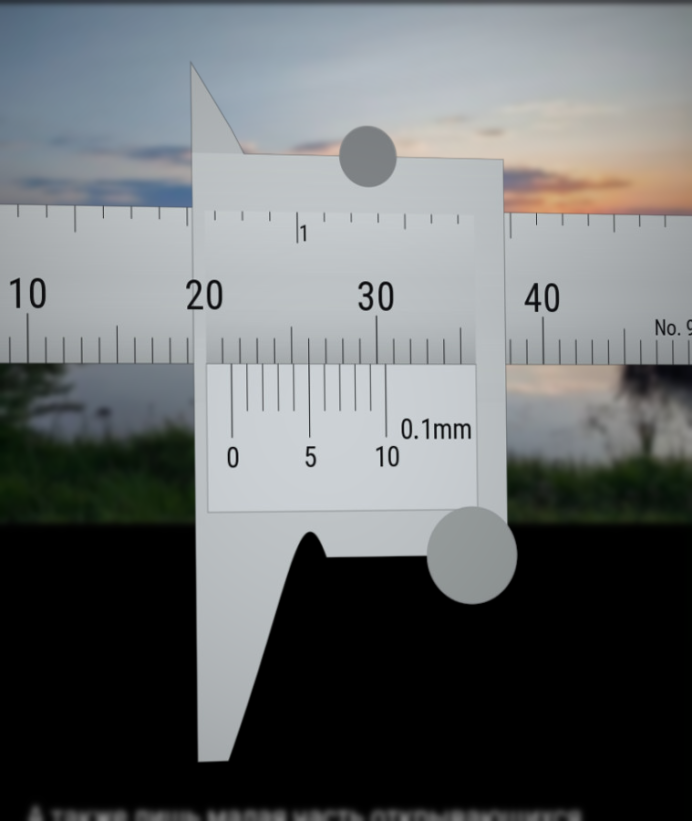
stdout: {"value": 21.5, "unit": "mm"}
